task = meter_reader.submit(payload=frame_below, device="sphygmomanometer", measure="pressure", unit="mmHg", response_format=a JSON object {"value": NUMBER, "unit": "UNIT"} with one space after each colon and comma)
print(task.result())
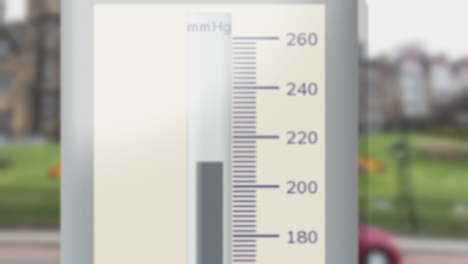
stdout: {"value": 210, "unit": "mmHg"}
